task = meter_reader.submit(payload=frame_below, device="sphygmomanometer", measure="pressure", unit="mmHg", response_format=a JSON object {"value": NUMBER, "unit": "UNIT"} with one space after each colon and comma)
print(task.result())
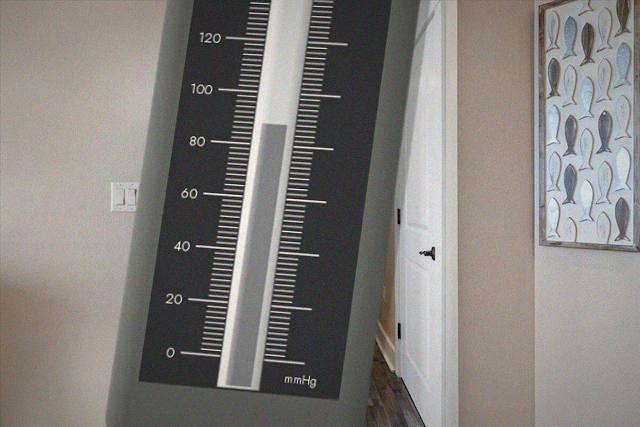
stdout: {"value": 88, "unit": "mmHg"}
